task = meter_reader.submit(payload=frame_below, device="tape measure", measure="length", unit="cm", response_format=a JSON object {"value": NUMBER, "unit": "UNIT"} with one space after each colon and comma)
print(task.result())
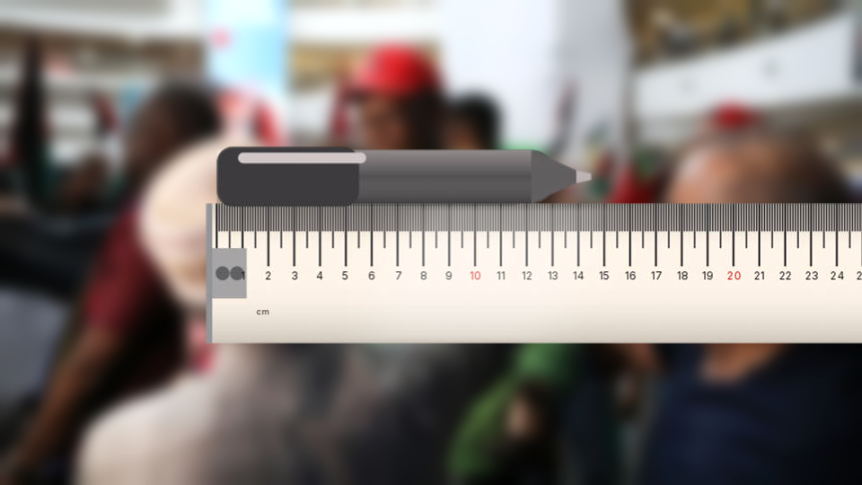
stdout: {"value": 14.5, "unit": "cm"}
